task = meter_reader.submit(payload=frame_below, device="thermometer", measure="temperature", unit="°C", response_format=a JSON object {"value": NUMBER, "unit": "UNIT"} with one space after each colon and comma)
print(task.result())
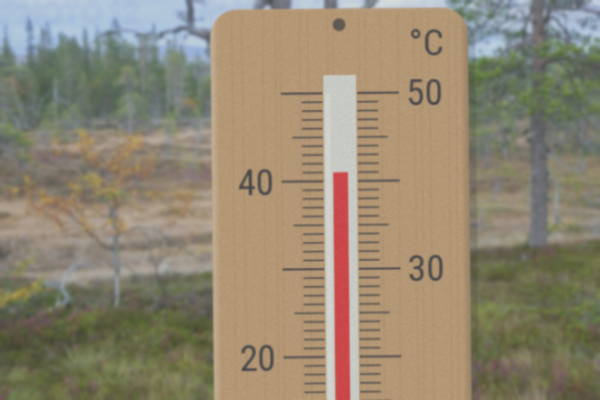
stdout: {"value": 41, "unit": "°C"}
